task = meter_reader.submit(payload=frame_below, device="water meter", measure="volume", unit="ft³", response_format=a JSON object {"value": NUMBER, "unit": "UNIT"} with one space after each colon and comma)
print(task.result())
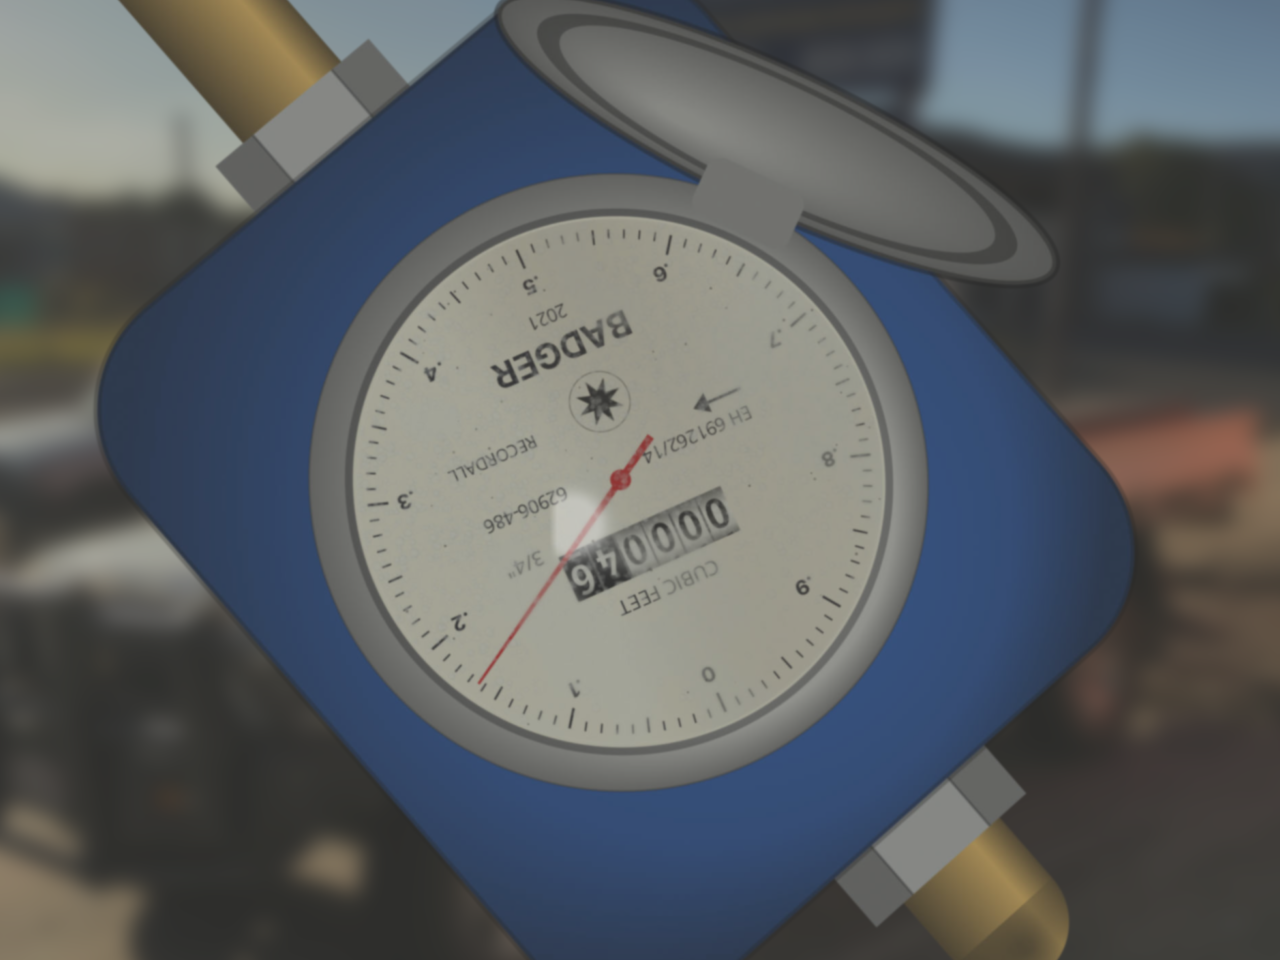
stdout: {"value": 46.16, "unit": "ft³"}
